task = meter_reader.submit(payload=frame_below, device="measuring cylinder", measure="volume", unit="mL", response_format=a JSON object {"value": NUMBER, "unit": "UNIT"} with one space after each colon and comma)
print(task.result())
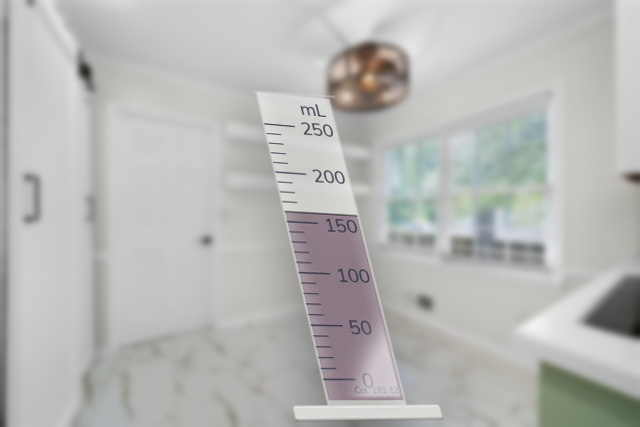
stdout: {"value": 160, "unit": "mL"}
